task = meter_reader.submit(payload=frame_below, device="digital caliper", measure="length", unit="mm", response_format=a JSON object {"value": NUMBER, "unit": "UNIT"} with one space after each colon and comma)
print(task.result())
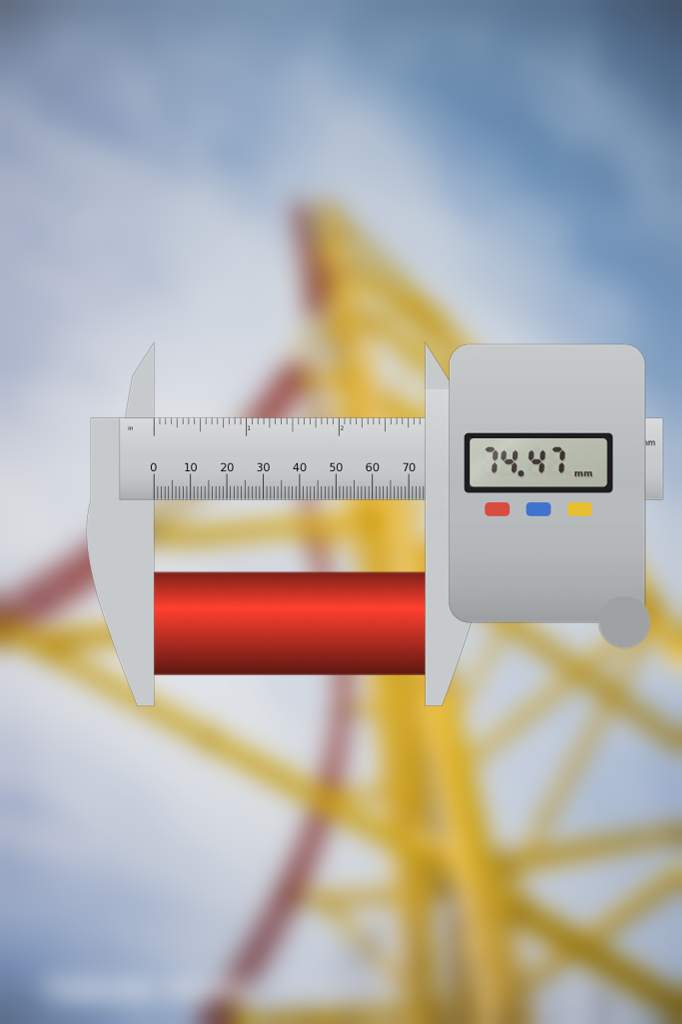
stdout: {"value": 74.47, "unit": "mm"}
